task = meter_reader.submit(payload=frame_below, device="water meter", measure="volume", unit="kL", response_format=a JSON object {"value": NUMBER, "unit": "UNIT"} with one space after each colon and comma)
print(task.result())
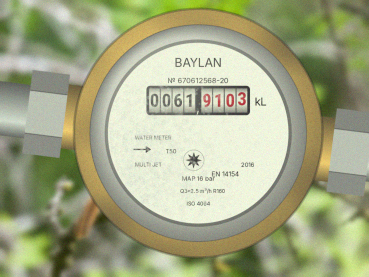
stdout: {"value": 61.9103, "unit": "kL"}
